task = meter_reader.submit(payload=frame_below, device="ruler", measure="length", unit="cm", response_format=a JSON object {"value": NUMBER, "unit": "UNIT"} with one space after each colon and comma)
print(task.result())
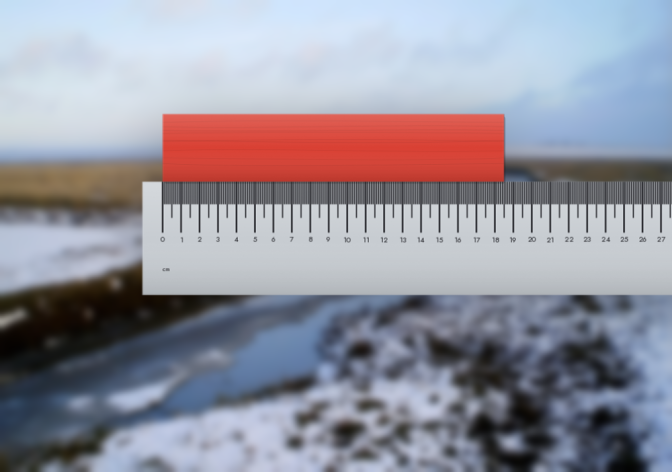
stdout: {"value": 18.5, "unit": "cm"}
